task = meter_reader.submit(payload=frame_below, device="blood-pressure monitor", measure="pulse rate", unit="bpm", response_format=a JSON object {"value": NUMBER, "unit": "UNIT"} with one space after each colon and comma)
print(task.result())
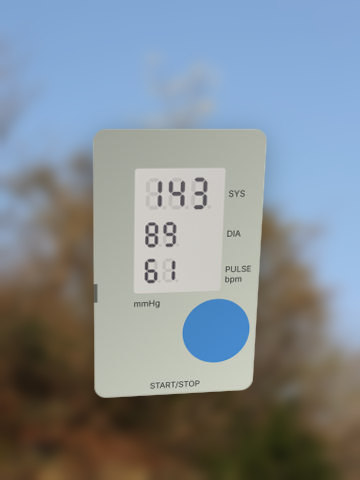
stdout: {"value": 61, "unit": "bpm"}
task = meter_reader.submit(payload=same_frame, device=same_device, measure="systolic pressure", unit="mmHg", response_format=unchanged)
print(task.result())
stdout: {"value": 143, "unit": "mmHg"}
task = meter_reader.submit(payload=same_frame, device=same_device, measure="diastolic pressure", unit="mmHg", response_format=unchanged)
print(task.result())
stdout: {"value": 89, "unit": "mmHg"}
